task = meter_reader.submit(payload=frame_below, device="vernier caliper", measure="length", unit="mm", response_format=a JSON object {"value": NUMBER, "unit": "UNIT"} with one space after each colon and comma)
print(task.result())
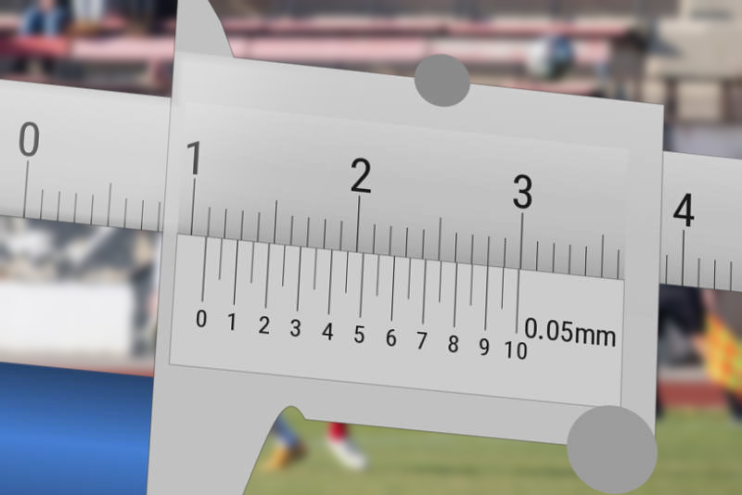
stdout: {"value": 10.9, "unit": "mm"}
